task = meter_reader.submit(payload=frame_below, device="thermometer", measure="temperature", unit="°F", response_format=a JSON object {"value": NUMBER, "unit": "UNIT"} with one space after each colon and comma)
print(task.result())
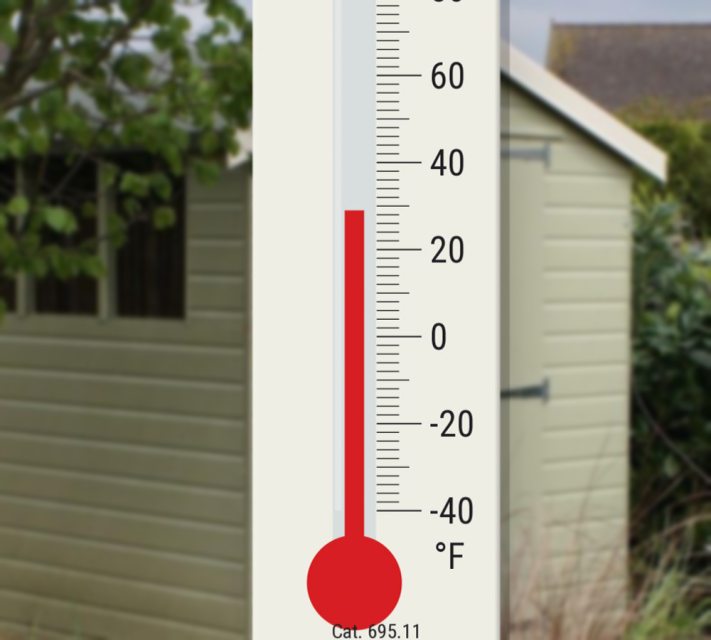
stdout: {"value": 29, "unit": "°F"}
